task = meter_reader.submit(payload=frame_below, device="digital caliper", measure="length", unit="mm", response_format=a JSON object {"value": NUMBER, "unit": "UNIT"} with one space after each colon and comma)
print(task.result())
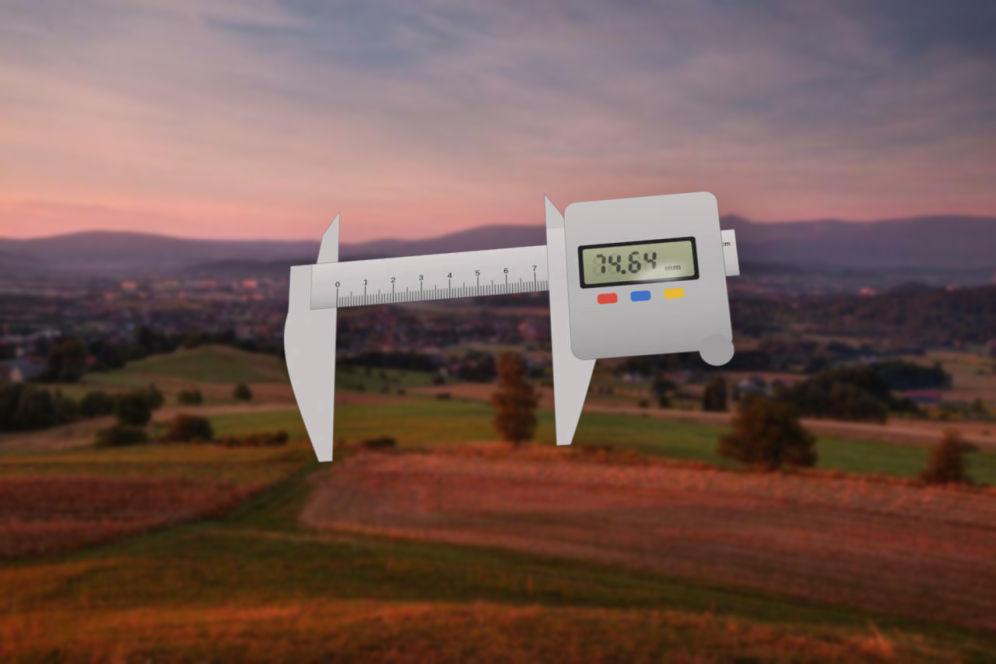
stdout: {"value": 74.64, "unit": "mm"}
